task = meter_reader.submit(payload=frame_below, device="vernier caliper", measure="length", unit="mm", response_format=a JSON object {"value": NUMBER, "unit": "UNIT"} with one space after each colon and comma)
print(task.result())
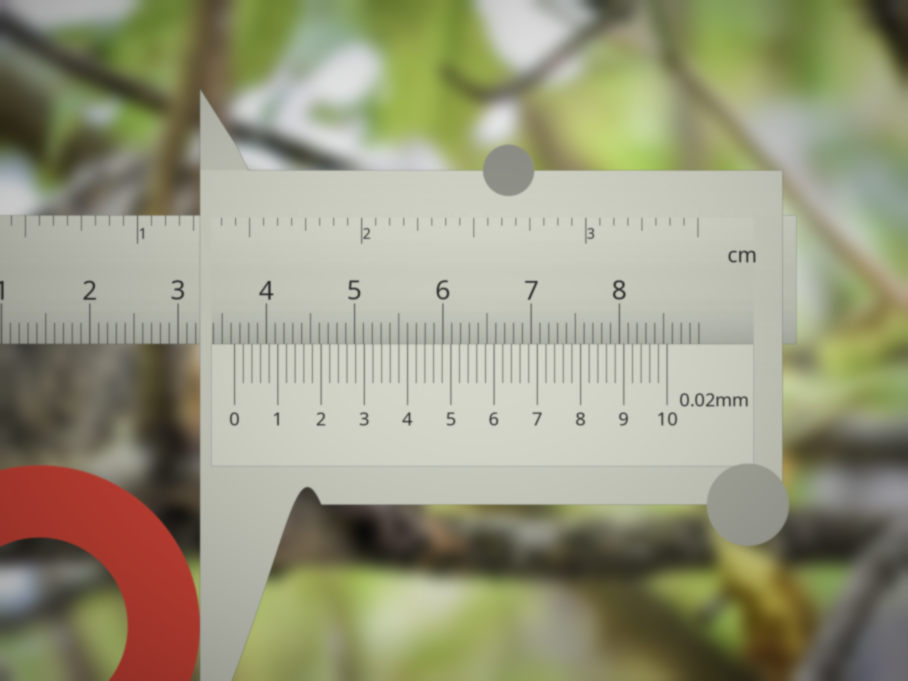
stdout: {"value": 36.4, "unit": "mm"}
